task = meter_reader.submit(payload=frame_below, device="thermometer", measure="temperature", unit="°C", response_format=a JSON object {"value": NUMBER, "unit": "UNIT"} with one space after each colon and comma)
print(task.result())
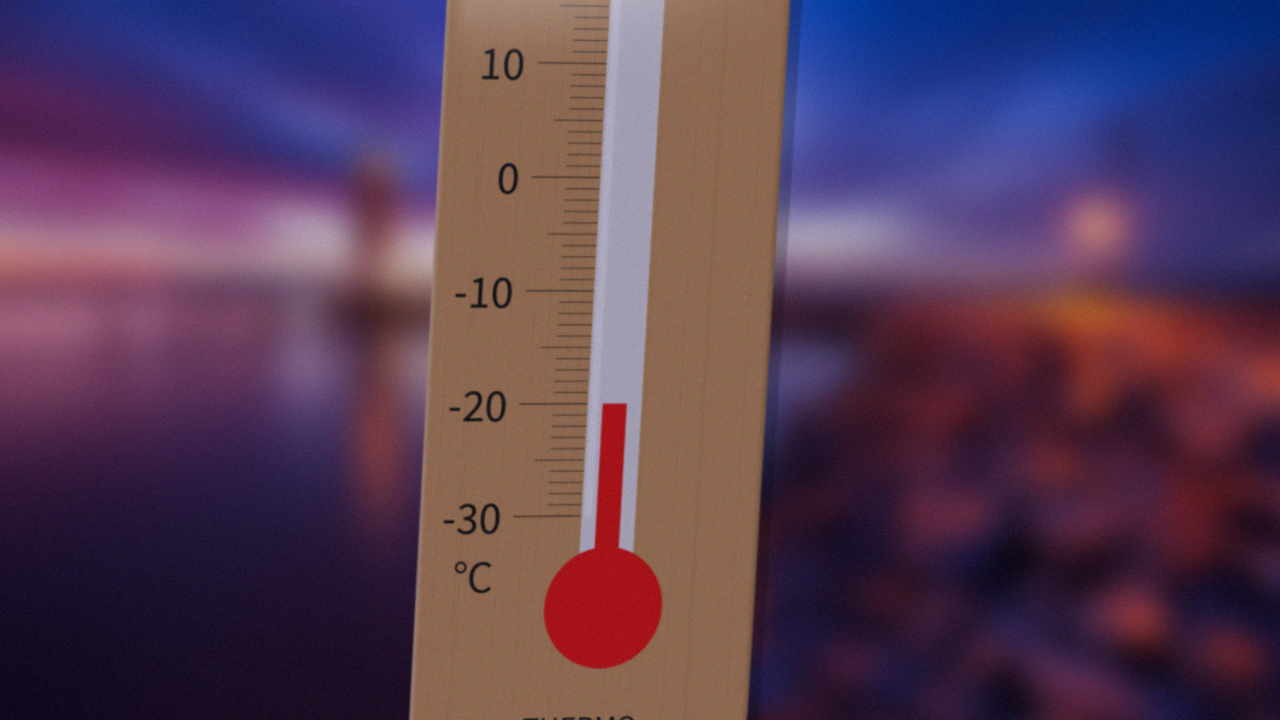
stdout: {"value": -20, "unit": "°C"}
